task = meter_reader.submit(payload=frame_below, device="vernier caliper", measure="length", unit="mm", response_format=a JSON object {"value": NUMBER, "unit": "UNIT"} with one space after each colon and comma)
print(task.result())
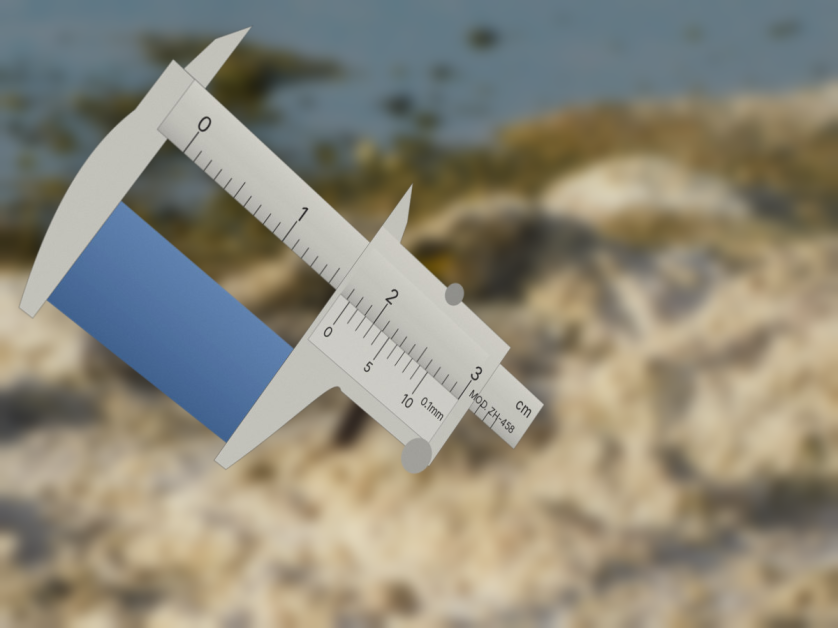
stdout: {"value": 17.3, "unit": "mm"}
